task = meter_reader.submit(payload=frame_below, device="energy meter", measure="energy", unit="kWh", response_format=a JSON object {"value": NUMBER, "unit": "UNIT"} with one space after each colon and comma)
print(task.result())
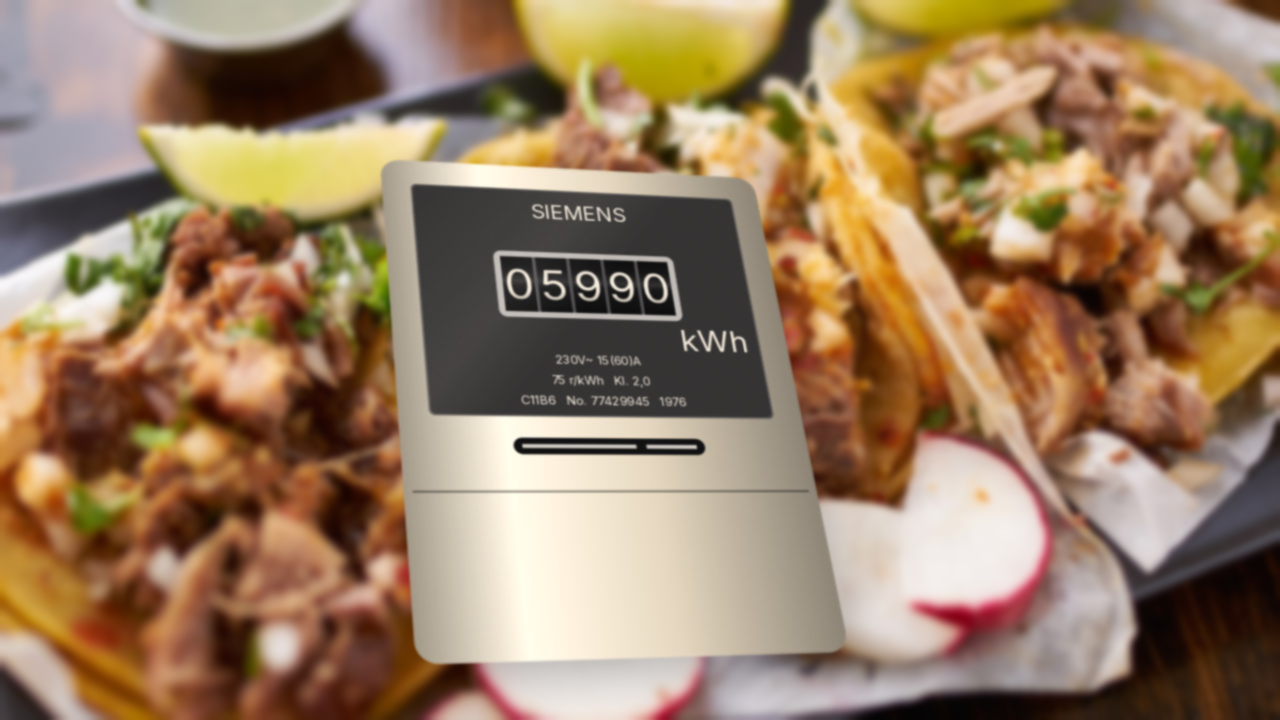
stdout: {"value": 5990, "unit": "kWh"}
